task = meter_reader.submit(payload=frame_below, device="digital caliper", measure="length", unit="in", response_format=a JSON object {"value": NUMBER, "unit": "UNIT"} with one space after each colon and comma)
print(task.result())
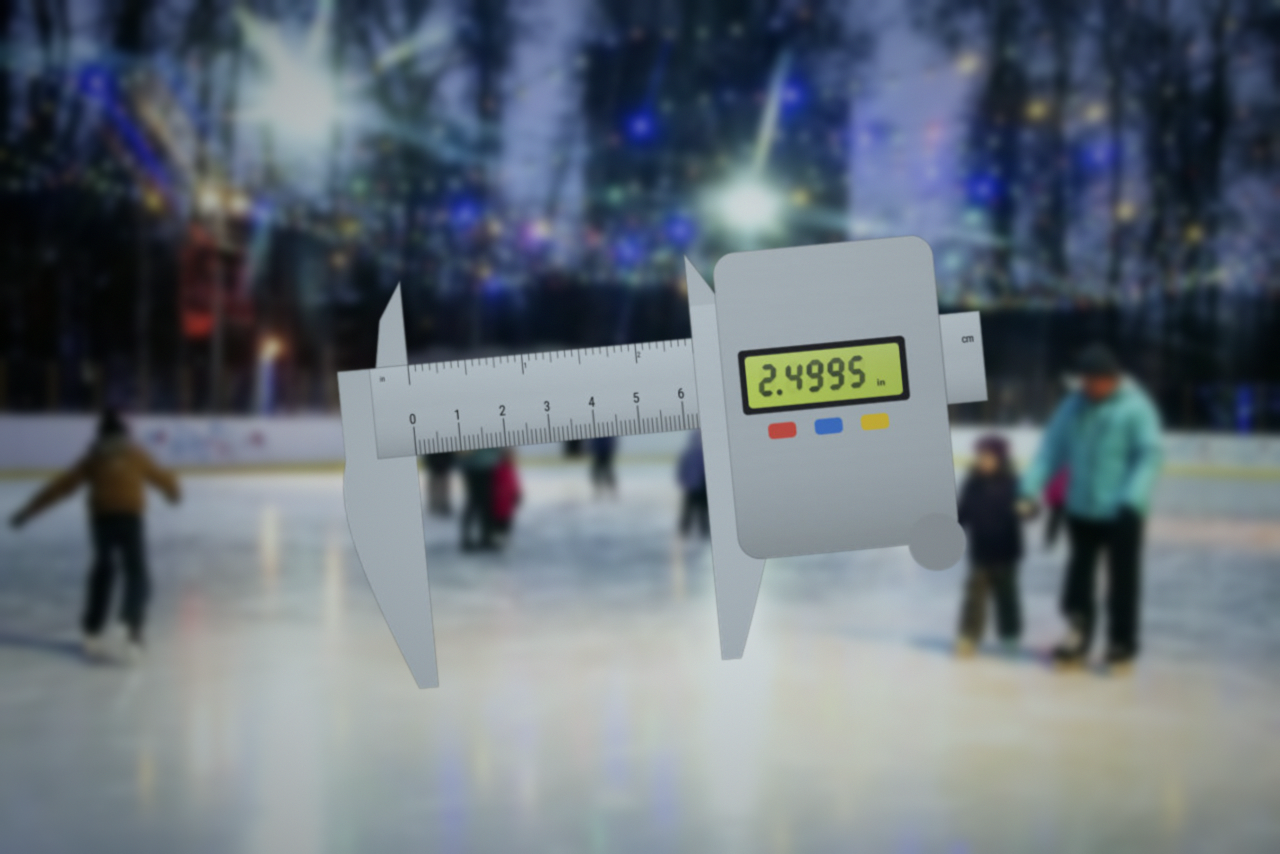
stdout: {"value": 2.4995, "unit": "in"}
